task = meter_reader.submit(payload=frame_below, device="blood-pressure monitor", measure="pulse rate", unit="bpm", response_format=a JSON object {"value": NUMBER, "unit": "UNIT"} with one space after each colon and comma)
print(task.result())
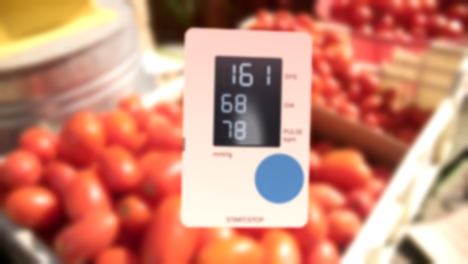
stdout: {"value": 78, "unit": "bpm"}
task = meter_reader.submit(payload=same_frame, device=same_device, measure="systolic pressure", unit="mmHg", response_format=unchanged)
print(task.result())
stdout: {"value": 161, "unit": "mmHg"}
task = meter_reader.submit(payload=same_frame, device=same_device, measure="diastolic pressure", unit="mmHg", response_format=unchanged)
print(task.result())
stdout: {"value": 68, "unit": "mmHg"}
